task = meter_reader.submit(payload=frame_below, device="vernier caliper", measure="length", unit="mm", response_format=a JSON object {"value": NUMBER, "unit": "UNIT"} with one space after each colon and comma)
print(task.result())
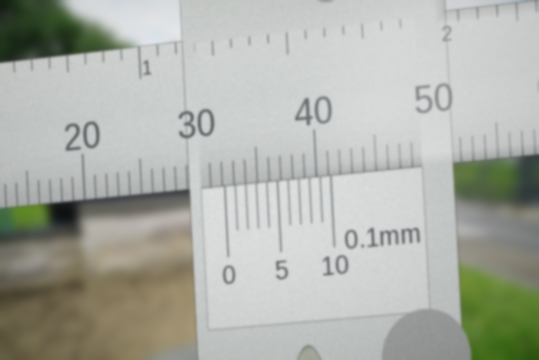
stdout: {"value": 32.2, "unit": "mm"}
